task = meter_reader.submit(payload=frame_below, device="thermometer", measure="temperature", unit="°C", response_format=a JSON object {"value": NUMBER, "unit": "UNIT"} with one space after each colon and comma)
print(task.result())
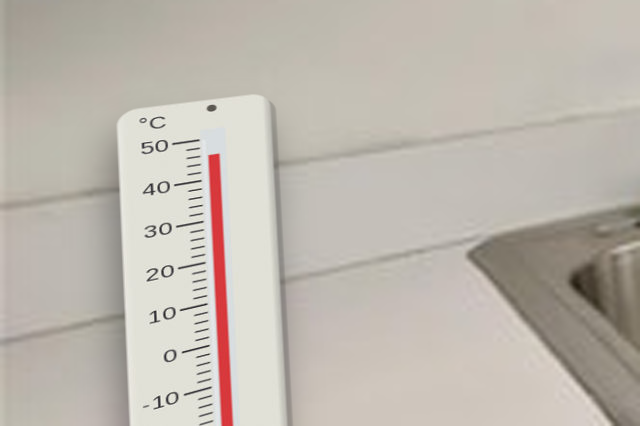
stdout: {"value": 46, "unit": "°C"}
